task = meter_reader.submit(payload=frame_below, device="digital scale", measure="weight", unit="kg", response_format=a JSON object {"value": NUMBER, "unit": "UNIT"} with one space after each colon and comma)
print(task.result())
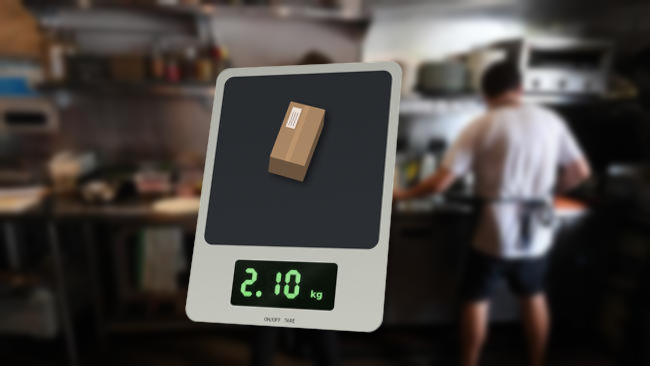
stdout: {"value": 2.10, "unit": "kg"}
